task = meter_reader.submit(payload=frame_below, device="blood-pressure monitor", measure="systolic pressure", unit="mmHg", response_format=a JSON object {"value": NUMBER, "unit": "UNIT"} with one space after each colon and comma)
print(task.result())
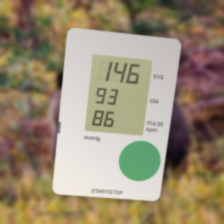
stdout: {"value": 146, "unit": "mmHg"}
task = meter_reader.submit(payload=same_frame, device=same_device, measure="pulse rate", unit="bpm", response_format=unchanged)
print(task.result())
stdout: {"value": 86, "unit": "bpm"}
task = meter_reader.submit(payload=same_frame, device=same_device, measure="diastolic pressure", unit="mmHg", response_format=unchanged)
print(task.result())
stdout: {"value": 93, "unit": "mmHg"}
